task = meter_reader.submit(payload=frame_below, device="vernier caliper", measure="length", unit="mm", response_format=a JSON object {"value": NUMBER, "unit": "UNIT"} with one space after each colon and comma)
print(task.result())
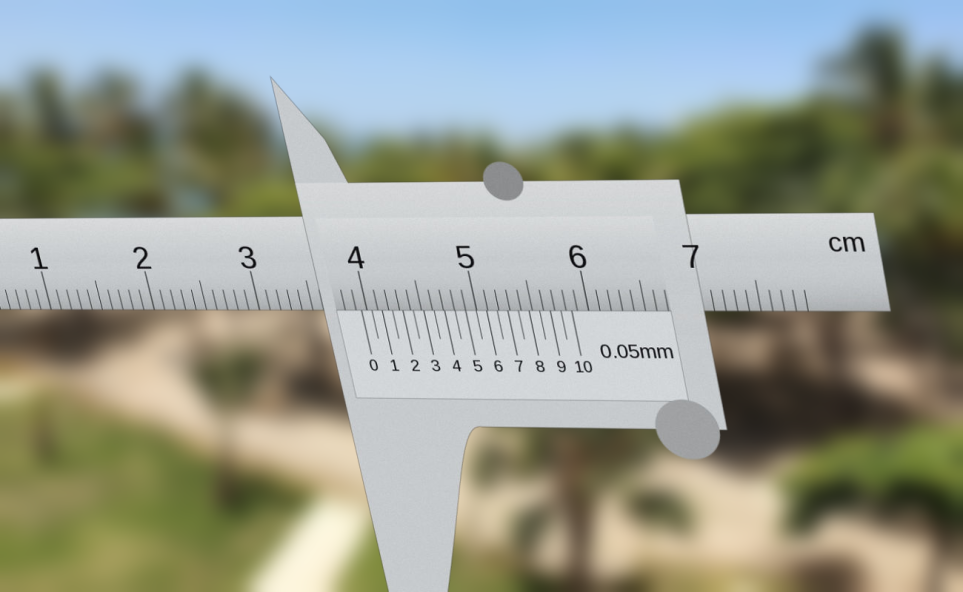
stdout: {"value": 39.5, "unit": "mm"}
